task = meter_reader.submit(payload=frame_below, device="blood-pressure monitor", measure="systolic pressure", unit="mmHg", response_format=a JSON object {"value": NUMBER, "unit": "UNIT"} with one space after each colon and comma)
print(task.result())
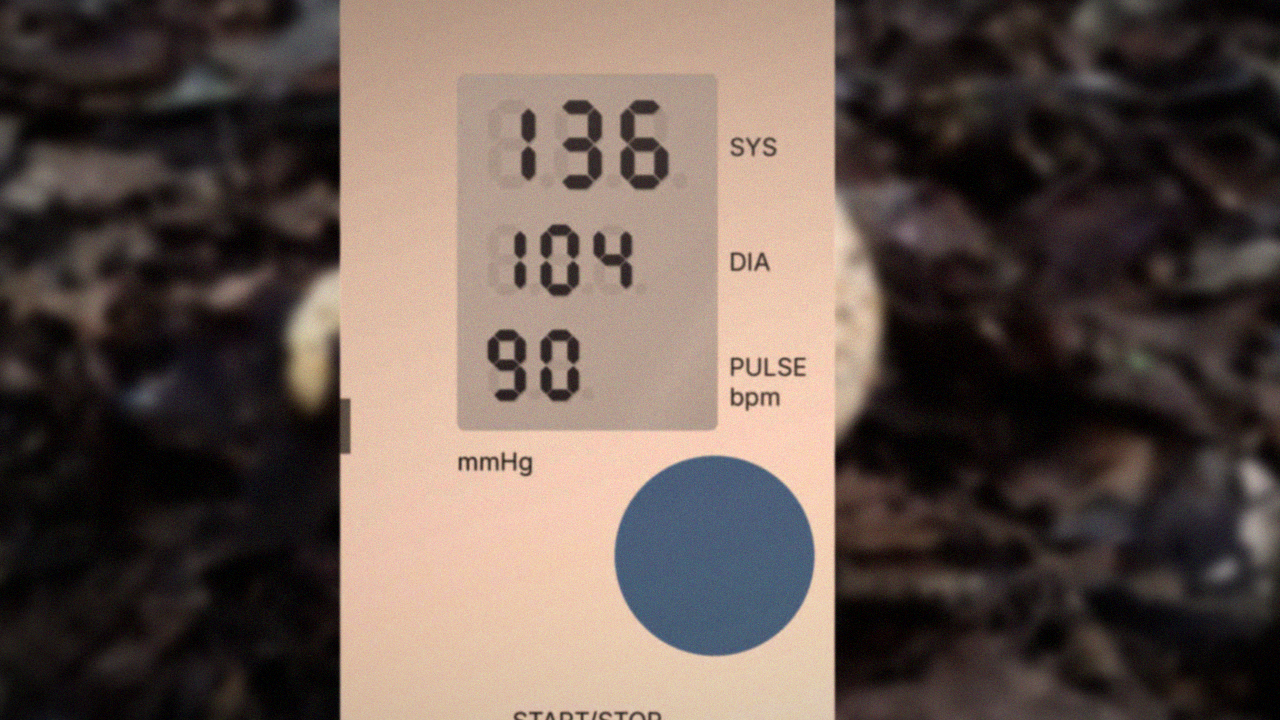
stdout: {"value": 136, "unit": "mmHg"}
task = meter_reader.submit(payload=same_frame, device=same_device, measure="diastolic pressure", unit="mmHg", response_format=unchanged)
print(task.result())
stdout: {"value": 104, "unit": "mmHg"}
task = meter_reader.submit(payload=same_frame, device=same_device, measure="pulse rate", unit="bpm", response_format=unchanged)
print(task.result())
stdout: {"value": 90, "unit": "bpm"}
